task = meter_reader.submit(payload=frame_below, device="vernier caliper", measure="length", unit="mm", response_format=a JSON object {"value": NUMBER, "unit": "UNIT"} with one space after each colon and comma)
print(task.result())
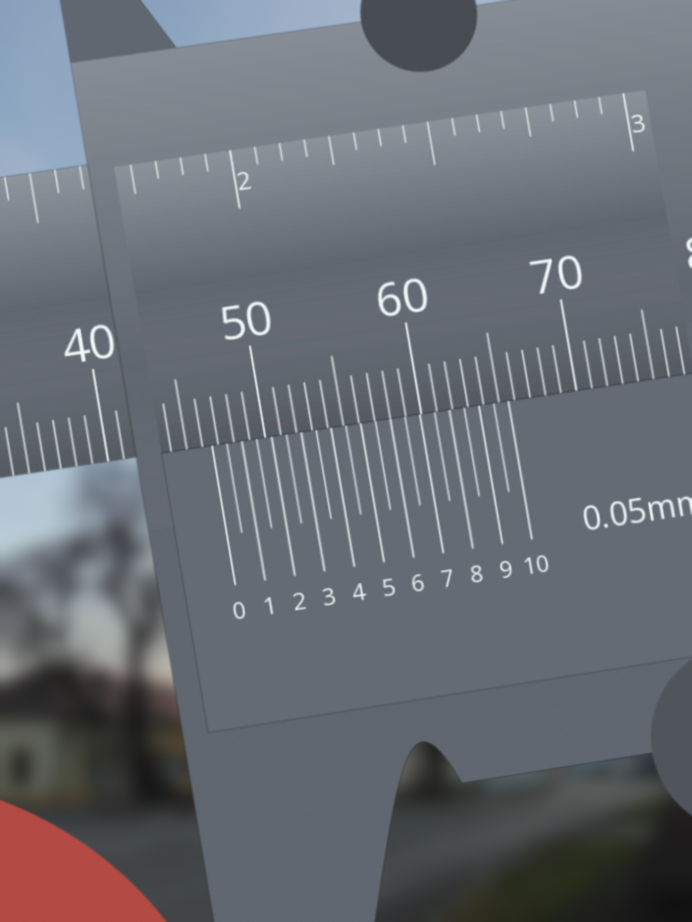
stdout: {"value": 46.6, "unit": "mm"}
